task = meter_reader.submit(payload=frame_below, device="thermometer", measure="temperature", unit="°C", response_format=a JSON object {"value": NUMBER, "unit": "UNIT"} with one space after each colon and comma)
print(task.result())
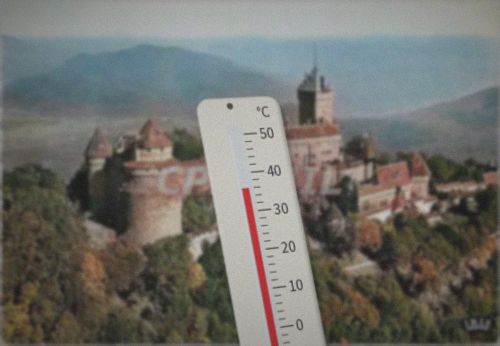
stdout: {"value": 36, "unit": "°C"}
